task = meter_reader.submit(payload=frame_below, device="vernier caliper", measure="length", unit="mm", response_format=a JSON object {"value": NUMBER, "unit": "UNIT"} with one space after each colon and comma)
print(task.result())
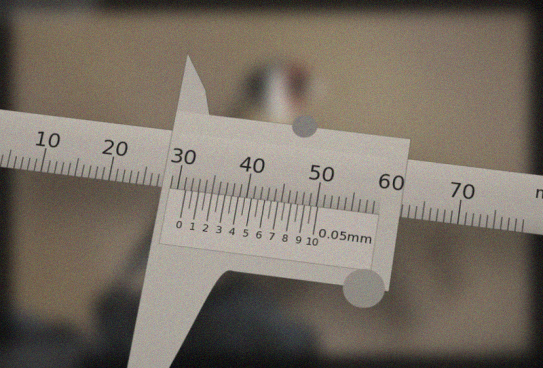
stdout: {"value": 31.2, "unit": "mm"}
